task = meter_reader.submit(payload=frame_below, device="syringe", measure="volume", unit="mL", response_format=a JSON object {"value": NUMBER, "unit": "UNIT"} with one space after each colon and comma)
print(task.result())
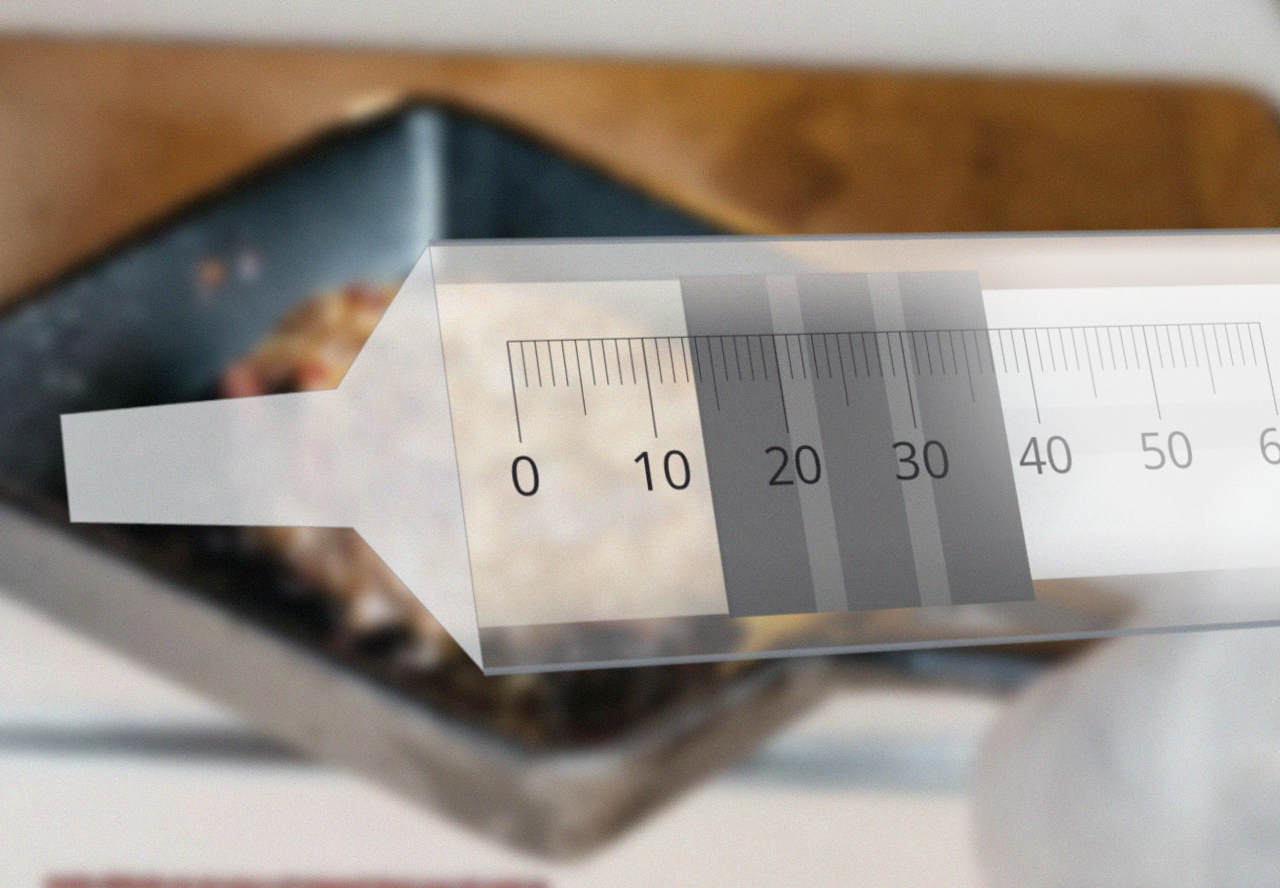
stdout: {"value": 13.5, "unit": "mL"}
